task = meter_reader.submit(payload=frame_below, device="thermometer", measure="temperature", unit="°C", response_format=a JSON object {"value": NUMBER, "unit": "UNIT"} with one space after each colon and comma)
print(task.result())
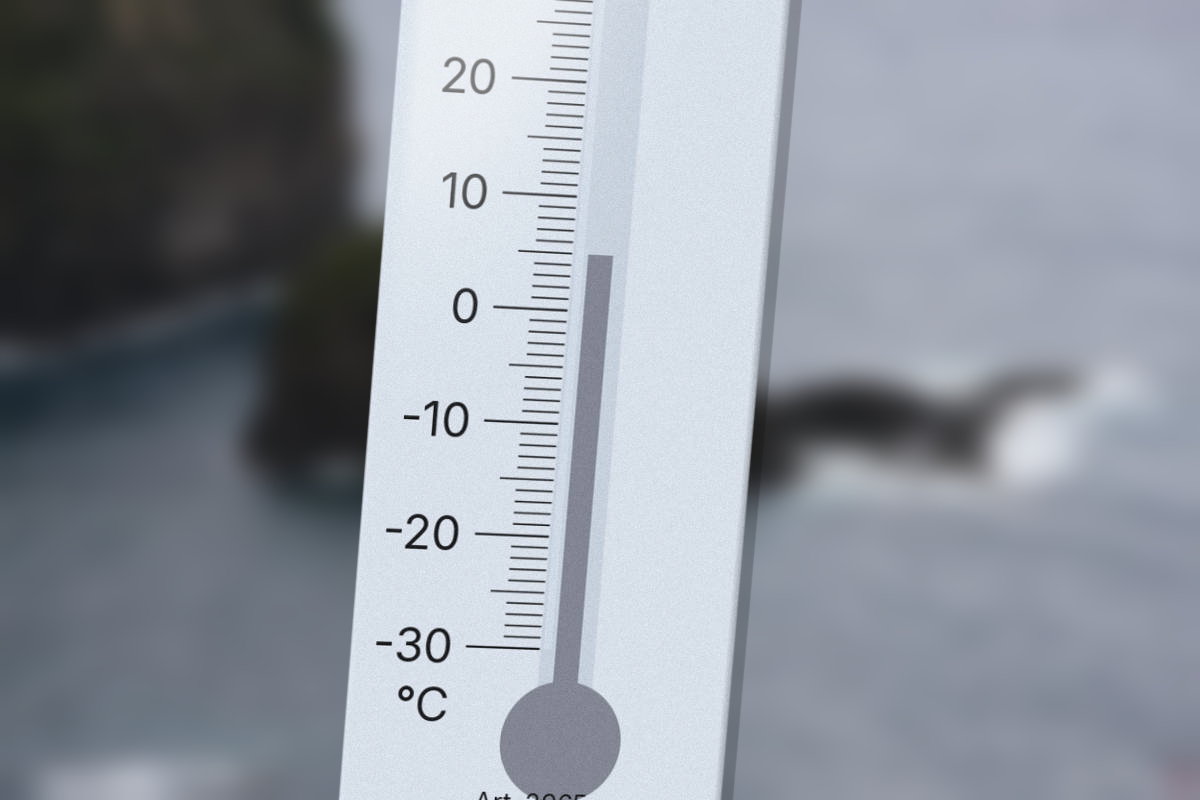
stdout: {"value": 5, "unit": "°C"}
